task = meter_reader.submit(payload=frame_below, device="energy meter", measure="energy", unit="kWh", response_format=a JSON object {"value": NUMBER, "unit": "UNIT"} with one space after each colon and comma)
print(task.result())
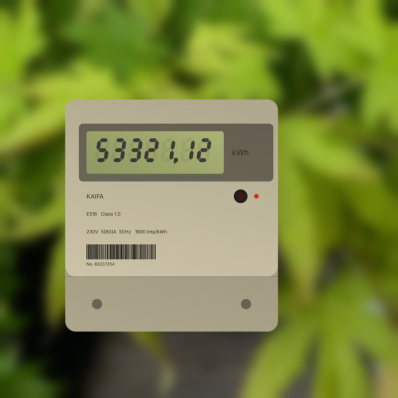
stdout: {"value": 53321.12, "unit": "kWh"}
